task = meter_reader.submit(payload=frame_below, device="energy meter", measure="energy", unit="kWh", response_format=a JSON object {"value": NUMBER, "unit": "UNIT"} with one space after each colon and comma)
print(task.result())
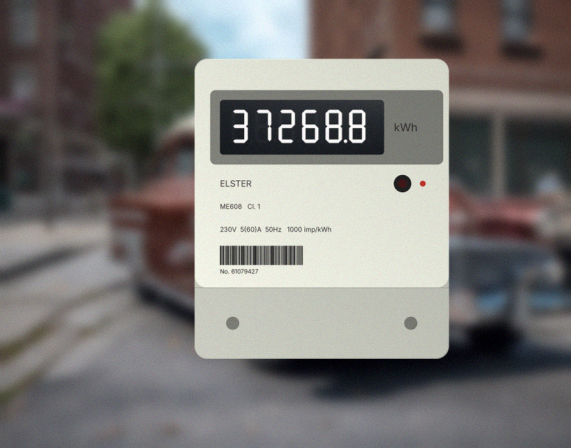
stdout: {"value": 37268.8, "unit": "kWh"}
